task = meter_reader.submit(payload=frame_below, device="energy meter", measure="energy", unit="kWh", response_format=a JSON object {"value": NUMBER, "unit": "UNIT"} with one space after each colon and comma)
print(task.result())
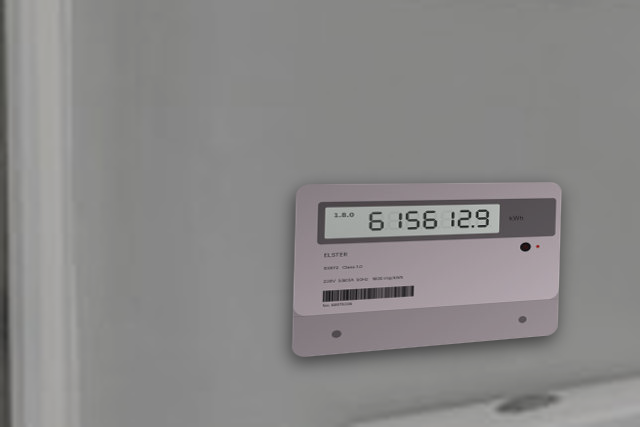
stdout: {"value": 615612.9, "unit": "kWh"}
